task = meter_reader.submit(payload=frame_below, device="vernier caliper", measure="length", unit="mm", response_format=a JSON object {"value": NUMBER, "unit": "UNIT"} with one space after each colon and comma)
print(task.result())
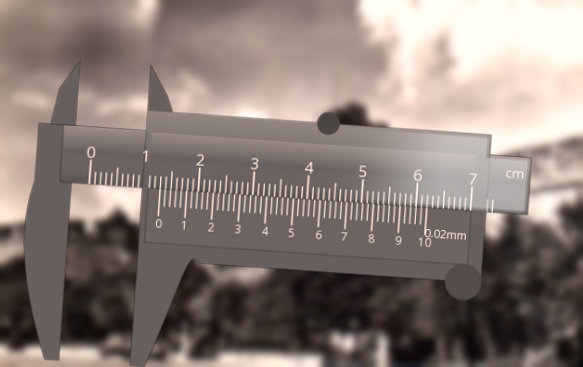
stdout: {"value": 13.0, "unit": "mm"}
